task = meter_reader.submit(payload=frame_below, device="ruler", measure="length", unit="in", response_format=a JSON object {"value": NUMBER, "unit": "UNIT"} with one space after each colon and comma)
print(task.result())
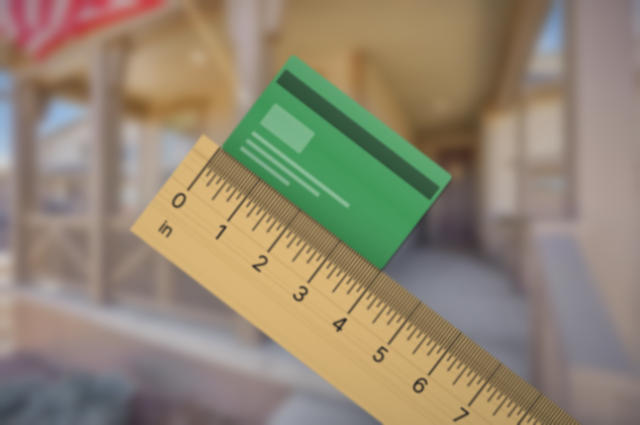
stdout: {"value": 4, "unit": "in"}
